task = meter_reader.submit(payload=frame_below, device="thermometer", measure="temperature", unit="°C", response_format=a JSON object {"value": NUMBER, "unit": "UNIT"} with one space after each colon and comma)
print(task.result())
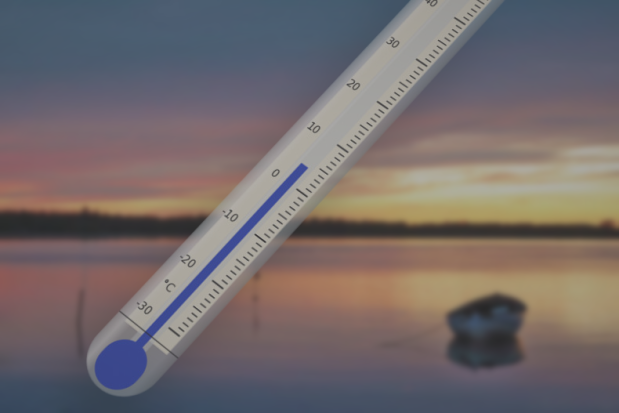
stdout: {"value": 4, "unit": "°C"}
